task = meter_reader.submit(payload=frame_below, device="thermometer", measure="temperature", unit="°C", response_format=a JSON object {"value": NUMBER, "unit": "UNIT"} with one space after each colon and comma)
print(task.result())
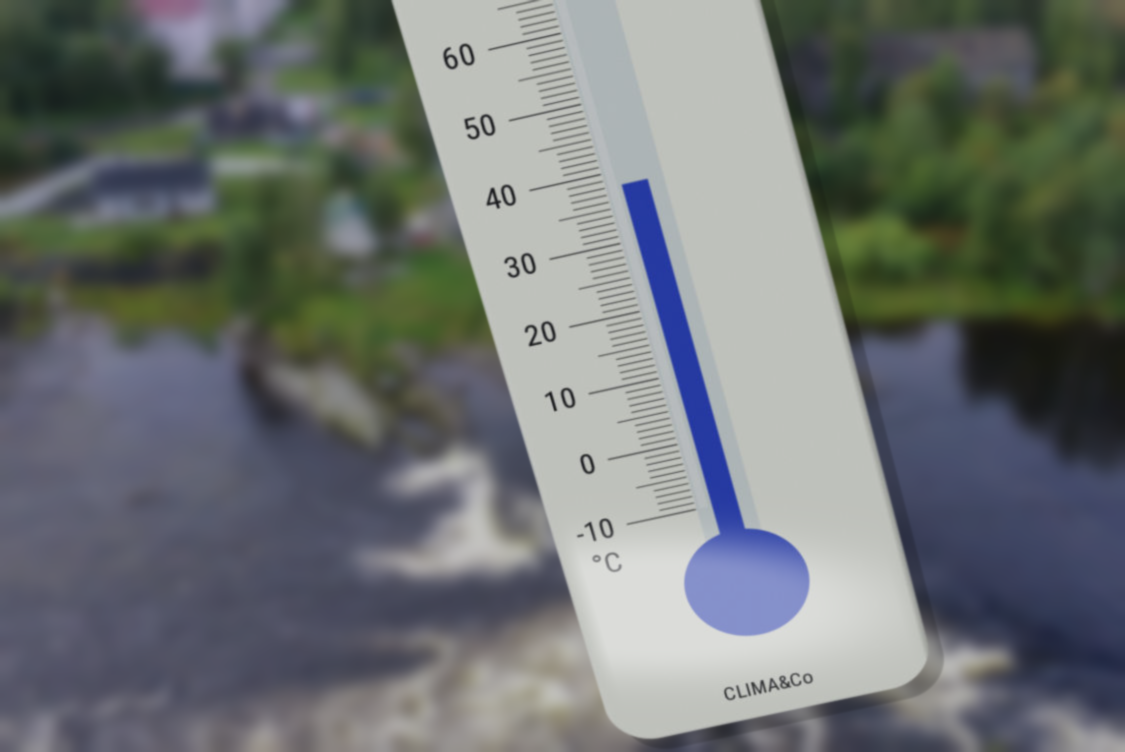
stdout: {"value": 38, "unit": "°C"}
